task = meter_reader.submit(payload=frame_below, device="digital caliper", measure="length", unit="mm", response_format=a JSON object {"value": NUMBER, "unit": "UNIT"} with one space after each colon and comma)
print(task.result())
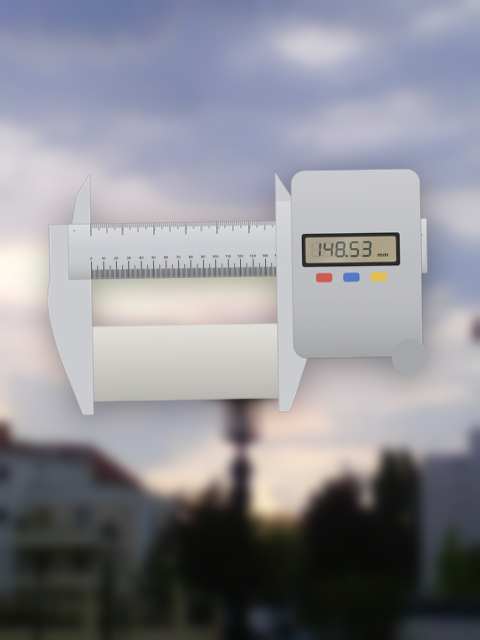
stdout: {"value": 148.53, "unit": "mm"}
